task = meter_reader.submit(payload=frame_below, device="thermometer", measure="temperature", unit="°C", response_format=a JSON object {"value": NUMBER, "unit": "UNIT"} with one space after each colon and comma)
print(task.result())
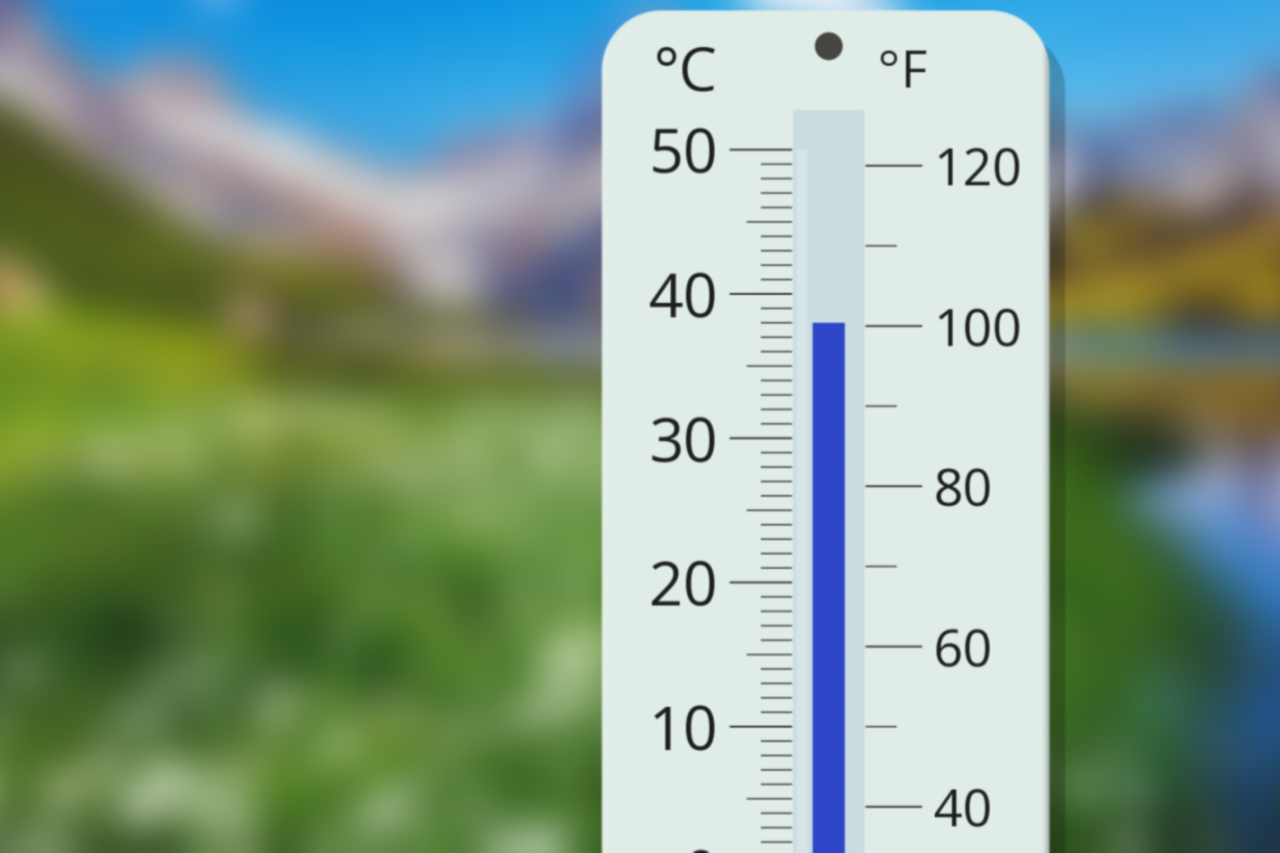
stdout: {"value": 38, "unit": "°C"}
